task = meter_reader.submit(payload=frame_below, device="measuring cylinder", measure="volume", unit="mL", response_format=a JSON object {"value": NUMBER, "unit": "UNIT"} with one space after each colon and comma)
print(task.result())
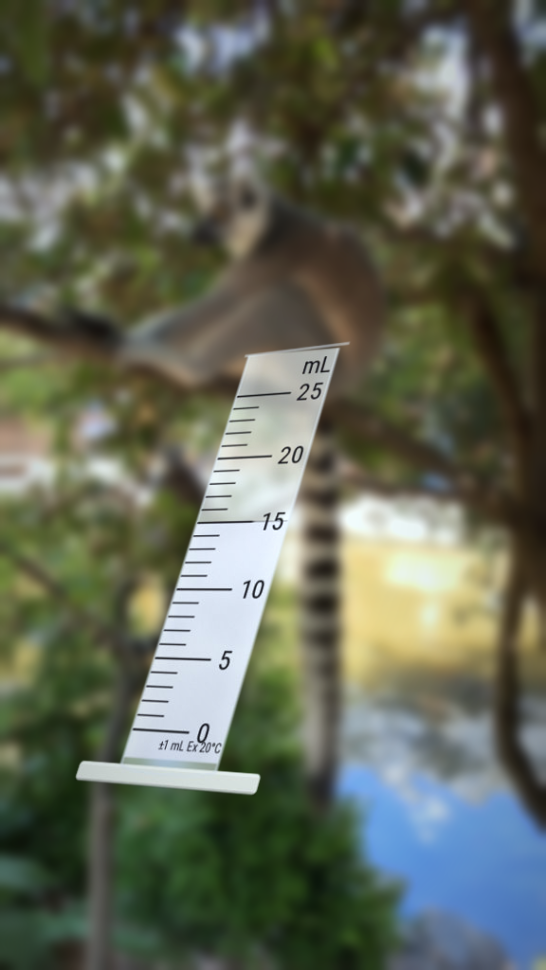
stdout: {"value": 15, "unit": "mL"}
